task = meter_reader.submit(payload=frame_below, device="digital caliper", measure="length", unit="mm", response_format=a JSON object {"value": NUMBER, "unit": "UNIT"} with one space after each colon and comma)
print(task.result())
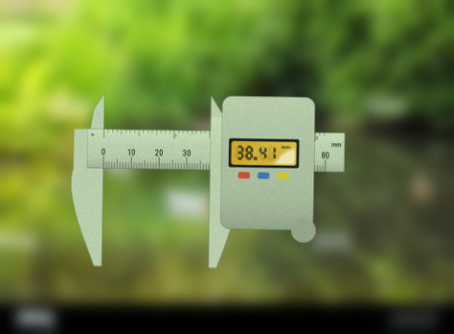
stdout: {"value": 38.41, "unit": "mm"}
